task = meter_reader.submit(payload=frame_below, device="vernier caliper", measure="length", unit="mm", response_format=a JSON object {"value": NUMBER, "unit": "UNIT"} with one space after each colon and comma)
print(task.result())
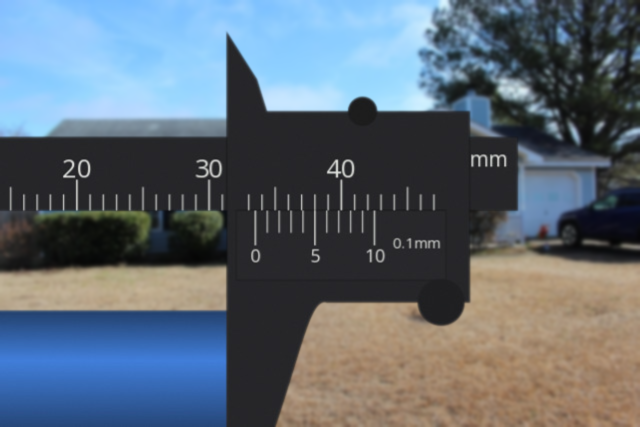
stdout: {"value": 33.5, "unit": "mm"}
